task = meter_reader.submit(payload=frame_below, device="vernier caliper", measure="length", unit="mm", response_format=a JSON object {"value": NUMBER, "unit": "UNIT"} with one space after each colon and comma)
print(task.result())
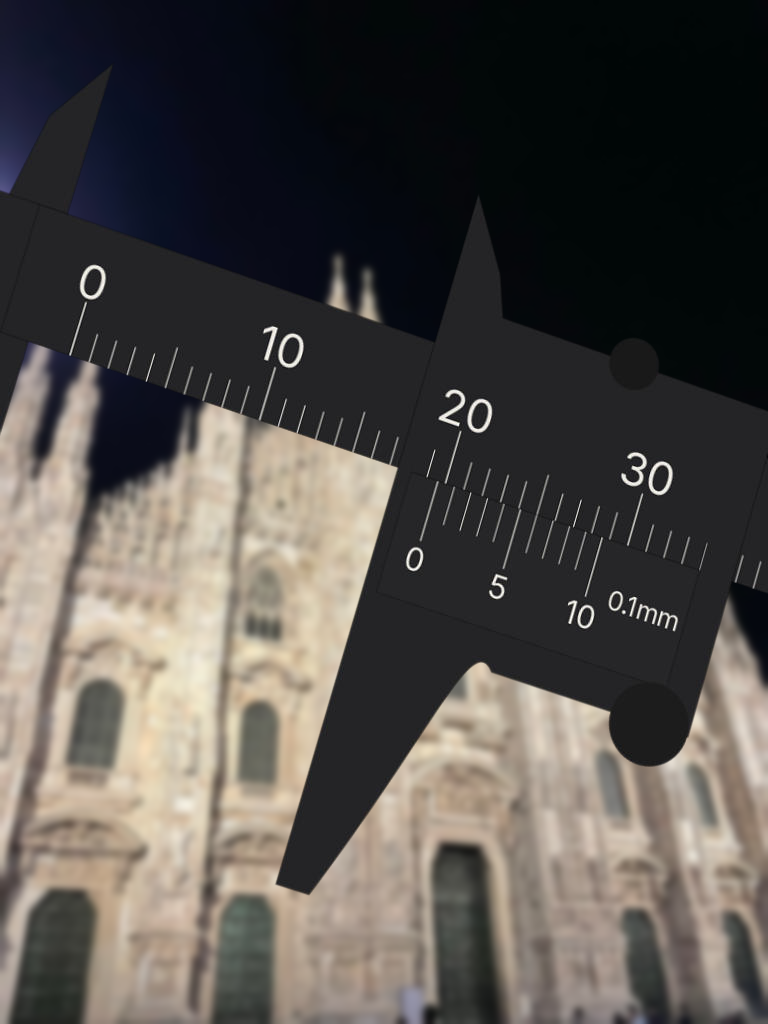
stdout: {"value": 19.6, "unit": "mm"}
